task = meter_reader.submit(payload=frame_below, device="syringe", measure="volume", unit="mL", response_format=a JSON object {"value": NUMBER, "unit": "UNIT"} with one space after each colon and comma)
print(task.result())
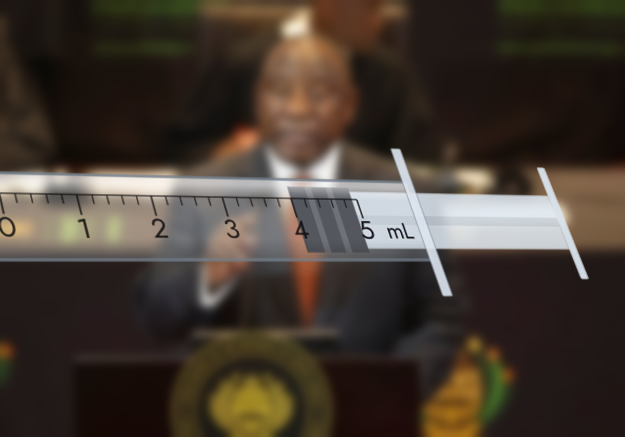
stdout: {"value": 4, "unit": "mL"}
